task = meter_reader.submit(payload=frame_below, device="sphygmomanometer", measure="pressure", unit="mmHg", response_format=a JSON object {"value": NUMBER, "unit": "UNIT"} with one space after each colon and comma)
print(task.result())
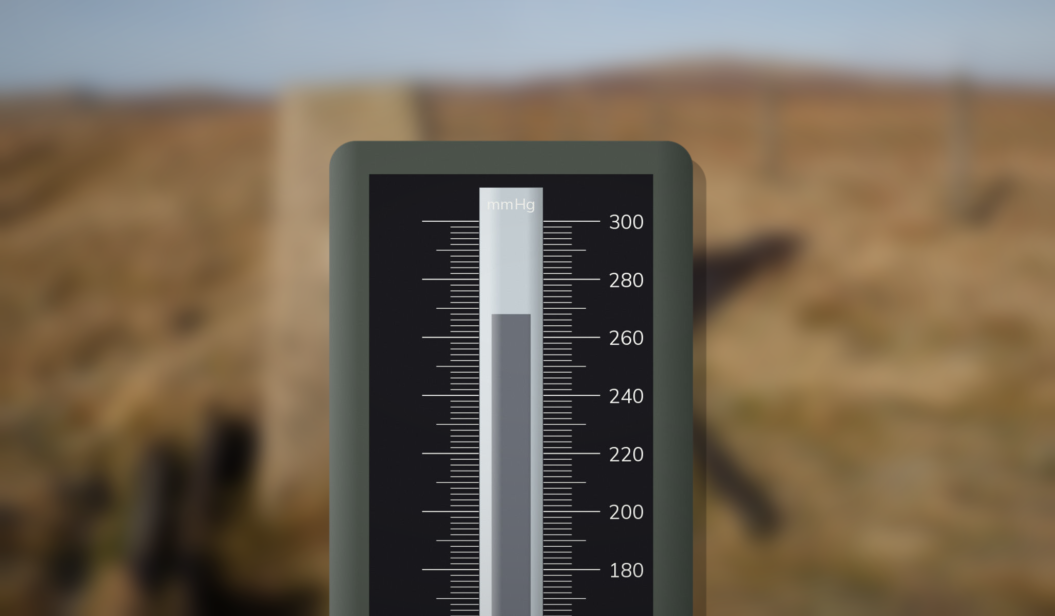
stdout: {"value": 268, "unit": "mmHg"}
